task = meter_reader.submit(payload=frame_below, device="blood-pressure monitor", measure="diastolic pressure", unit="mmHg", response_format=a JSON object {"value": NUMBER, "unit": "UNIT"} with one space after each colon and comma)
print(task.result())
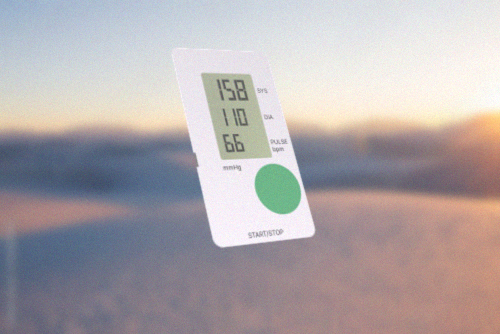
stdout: {"value": 110, "unit": "mmHg"}
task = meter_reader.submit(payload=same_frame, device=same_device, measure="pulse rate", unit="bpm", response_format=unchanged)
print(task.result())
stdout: {"value": 66, "unit": "bpm"}
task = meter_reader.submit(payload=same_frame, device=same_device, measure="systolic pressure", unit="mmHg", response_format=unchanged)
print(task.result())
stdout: {"value": 158, "unit": "mmHg"}
